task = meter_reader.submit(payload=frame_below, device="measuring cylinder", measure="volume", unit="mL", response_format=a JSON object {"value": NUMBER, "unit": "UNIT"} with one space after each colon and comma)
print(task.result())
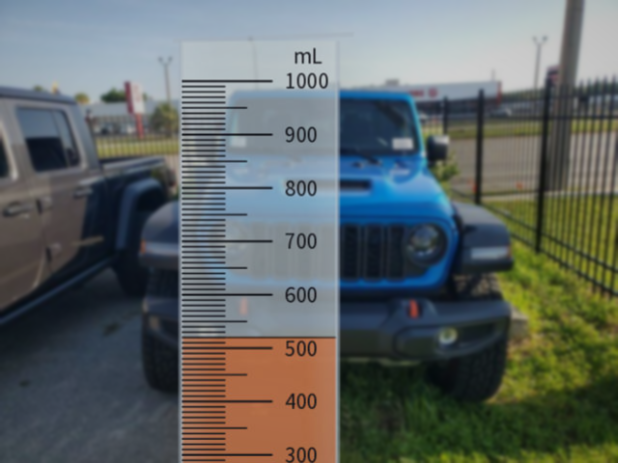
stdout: {"value": 520, "unit": "mL"}
